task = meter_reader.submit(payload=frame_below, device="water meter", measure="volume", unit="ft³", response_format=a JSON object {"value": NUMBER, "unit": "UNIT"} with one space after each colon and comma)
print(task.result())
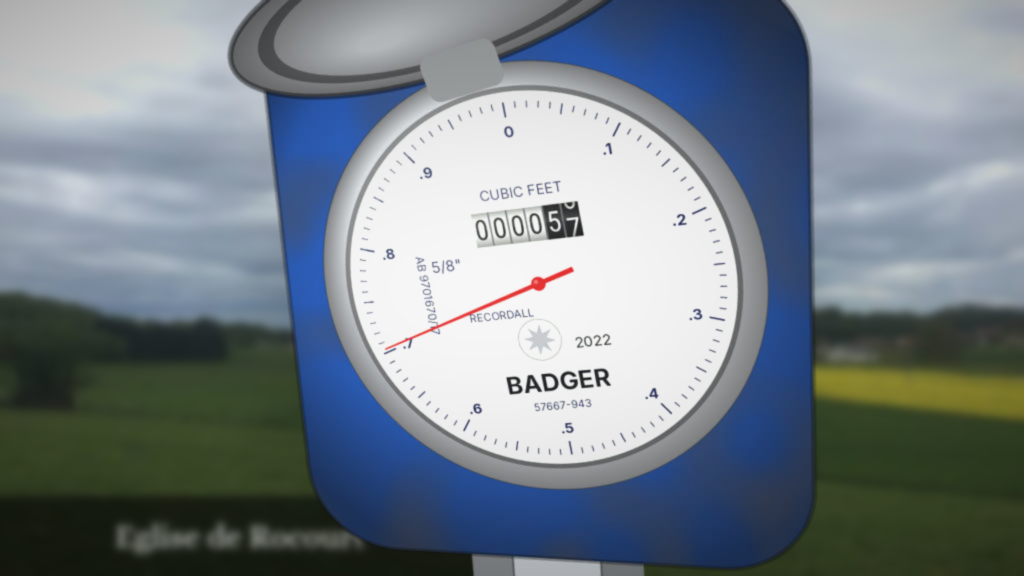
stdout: {"value": 56.70, "unit": "ft³"}
